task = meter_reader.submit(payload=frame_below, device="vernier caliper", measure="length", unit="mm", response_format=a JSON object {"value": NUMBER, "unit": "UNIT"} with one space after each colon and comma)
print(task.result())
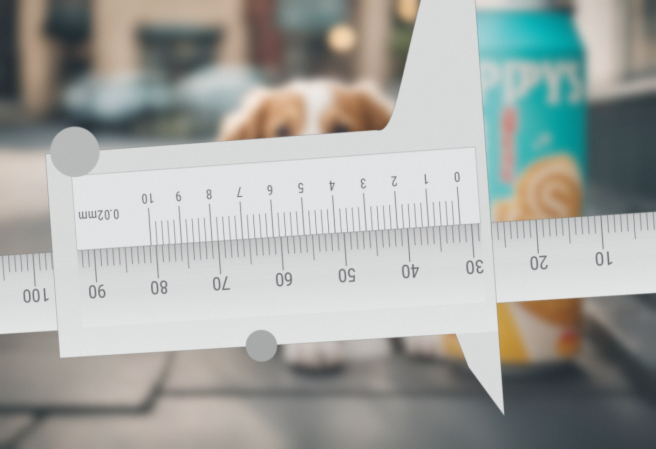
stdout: {"value": 31.8, "unit": "mm"}
